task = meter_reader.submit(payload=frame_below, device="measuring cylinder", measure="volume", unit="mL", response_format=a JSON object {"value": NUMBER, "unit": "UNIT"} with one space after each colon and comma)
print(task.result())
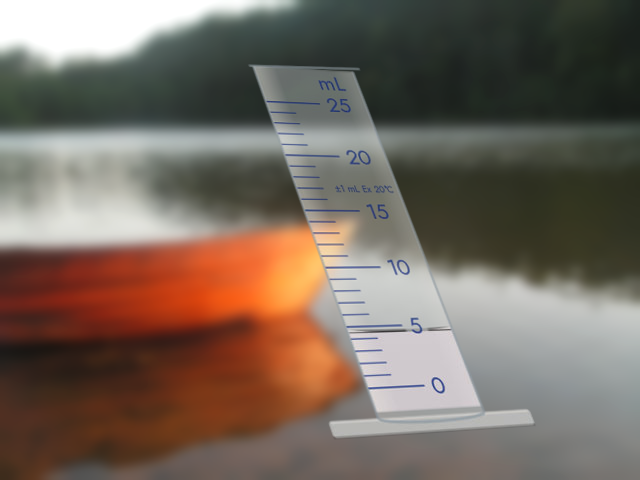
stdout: {"value": 4.5, "unit": "mL"}
